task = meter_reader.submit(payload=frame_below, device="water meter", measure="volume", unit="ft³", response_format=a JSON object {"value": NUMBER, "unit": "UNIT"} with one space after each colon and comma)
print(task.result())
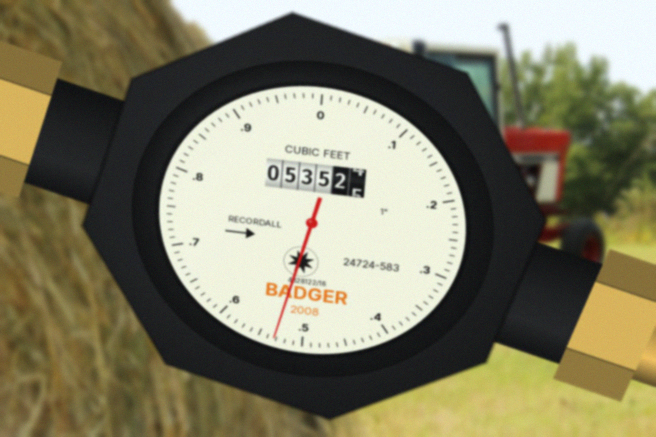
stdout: {"value": 53524.53, "unit": "ft³"}
